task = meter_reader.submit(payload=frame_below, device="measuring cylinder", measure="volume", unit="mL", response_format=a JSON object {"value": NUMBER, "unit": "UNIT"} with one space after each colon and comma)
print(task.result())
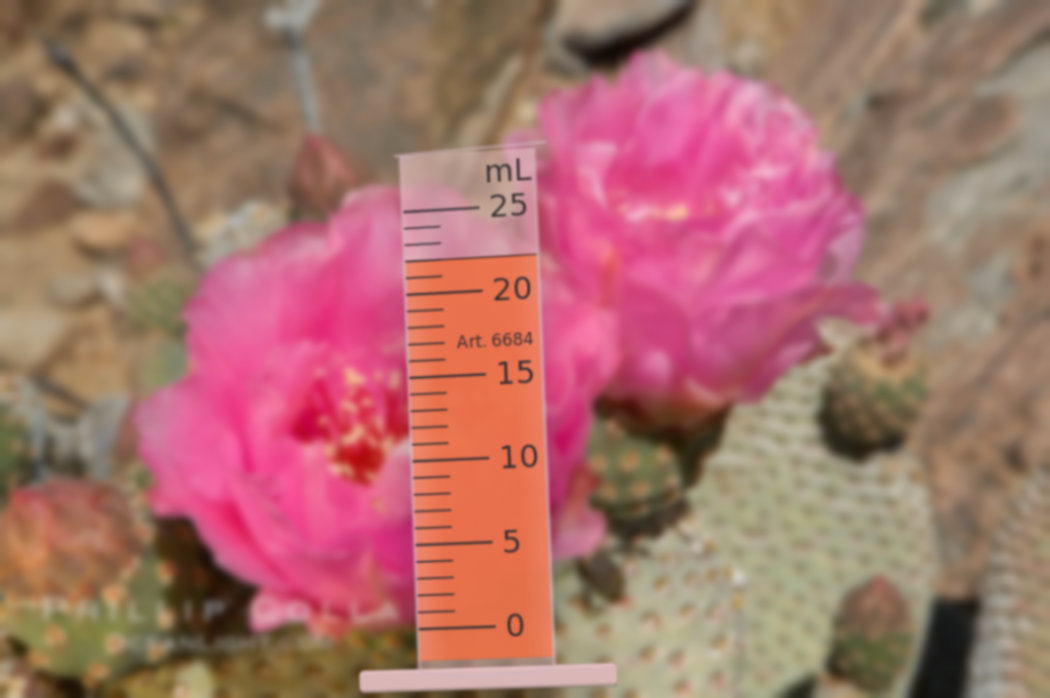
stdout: {"value": 22, "unit": "mL"}
